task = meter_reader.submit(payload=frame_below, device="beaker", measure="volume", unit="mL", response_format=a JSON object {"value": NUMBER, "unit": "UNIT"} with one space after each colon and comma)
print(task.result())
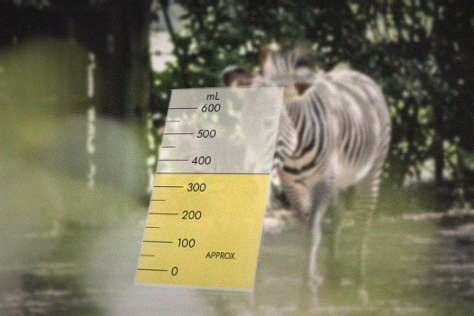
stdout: {"value": 350, "unit": "mL"}
